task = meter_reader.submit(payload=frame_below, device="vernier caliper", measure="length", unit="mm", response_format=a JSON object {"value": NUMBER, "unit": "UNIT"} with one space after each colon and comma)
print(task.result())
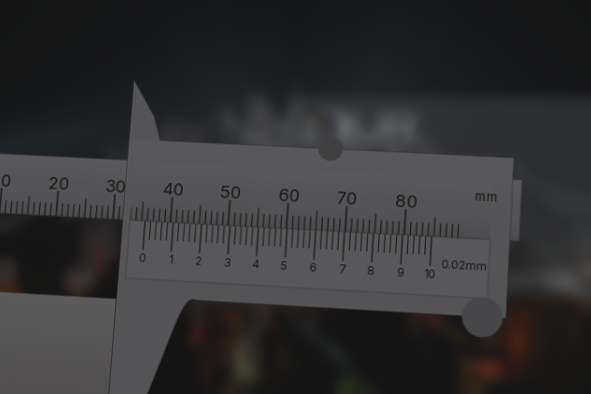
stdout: {"value": 35.6, "unit": "mm"}
